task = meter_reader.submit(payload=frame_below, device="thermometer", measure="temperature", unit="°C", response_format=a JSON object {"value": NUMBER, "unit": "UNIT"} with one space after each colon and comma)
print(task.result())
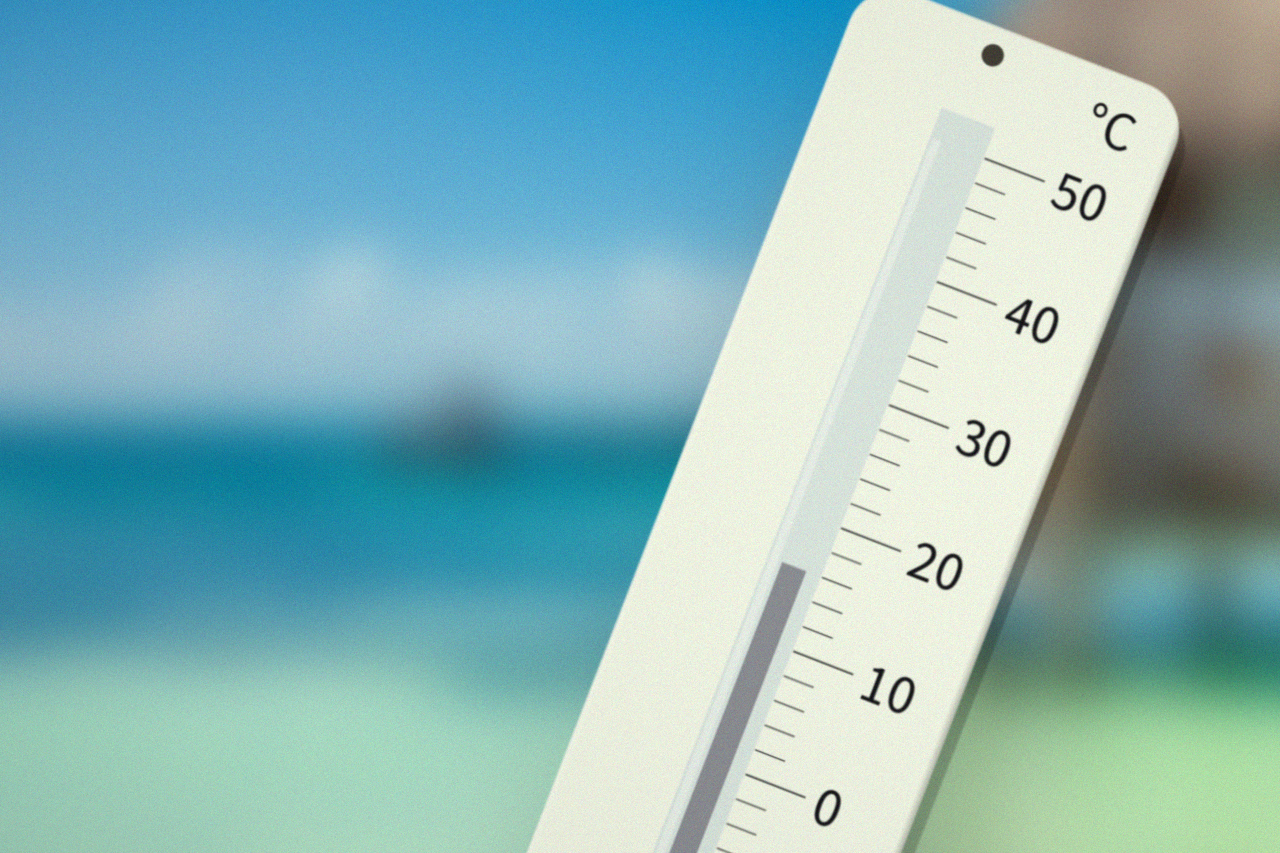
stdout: {"value": 16, "unit": "°C"}
